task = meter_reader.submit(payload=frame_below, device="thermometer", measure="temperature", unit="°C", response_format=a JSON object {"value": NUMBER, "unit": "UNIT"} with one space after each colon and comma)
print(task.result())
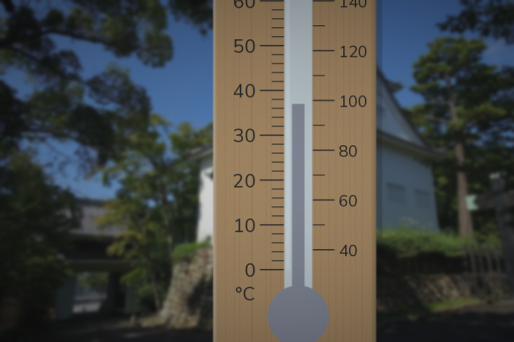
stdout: {"value": 37, "unit": "°C"}
